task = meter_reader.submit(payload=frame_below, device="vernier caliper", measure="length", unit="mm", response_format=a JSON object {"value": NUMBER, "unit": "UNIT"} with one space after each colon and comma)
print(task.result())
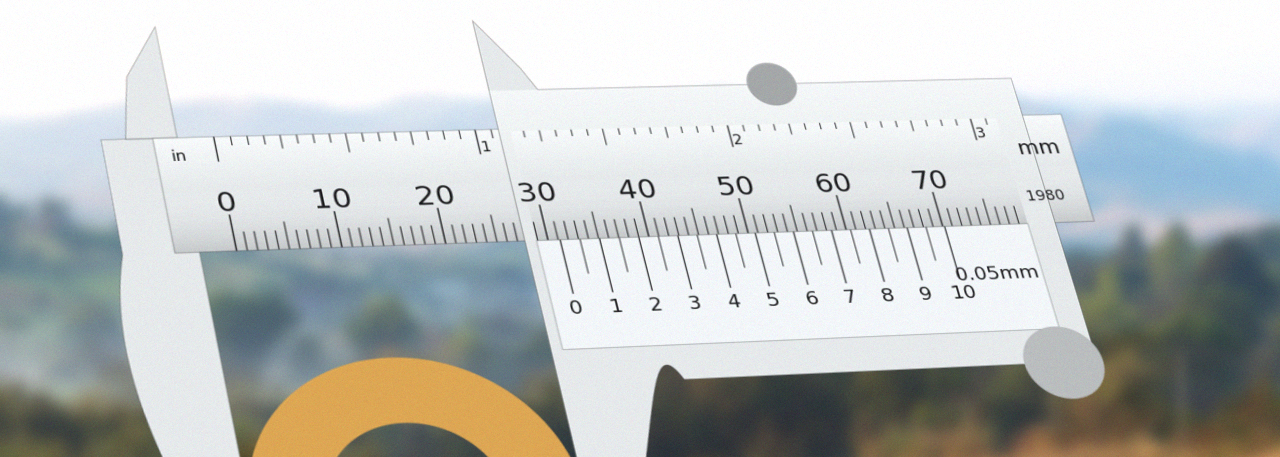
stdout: {"value": 31.2, "unit": "mm"}
